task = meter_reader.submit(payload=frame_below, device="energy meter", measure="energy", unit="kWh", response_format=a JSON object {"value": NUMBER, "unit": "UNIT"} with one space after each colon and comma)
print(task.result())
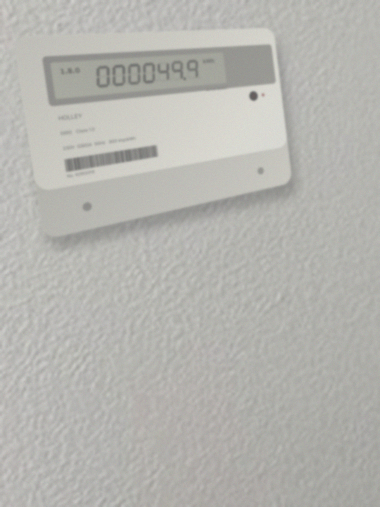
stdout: {"value": 49.9, "unit": "kWh"}
